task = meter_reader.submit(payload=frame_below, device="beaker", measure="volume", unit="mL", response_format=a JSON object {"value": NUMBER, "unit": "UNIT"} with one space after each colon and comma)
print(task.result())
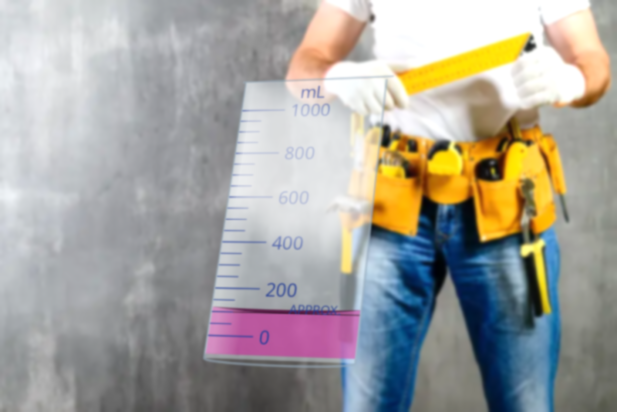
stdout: {"value": 100, "unit": "mL"}
